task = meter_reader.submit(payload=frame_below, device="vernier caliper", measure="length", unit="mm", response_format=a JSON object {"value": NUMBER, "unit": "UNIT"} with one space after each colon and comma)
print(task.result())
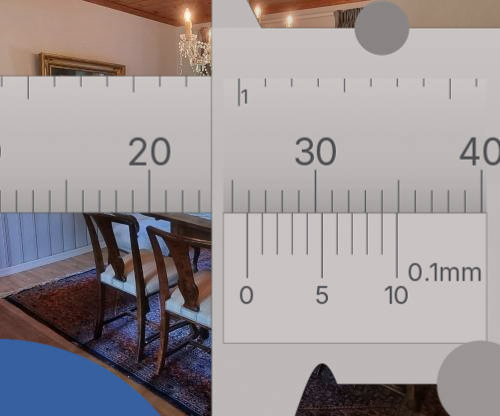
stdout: {"value": 25.9, "unit": "mm"}
